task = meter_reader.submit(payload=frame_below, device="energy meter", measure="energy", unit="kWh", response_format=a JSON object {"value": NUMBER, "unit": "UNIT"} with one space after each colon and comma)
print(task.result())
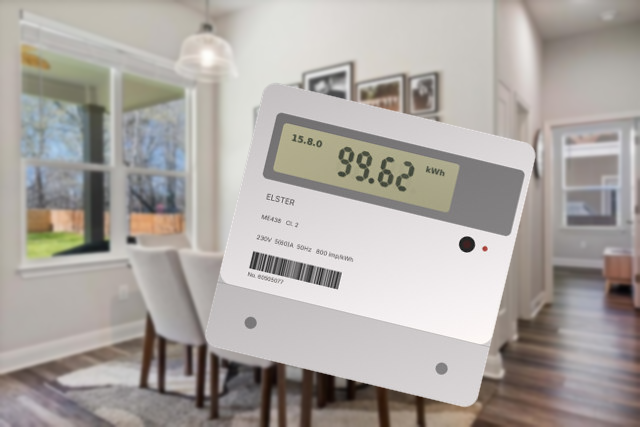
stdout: {"value": 99.62, "unit": "kWh"}
